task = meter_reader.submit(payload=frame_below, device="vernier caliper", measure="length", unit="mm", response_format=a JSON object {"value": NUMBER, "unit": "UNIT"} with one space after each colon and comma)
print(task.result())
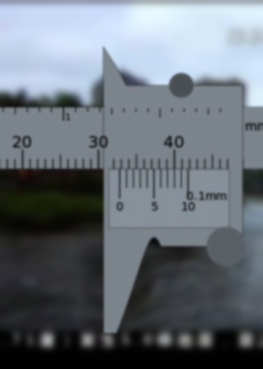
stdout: {"value": 32.8, "unit": "mm"}
